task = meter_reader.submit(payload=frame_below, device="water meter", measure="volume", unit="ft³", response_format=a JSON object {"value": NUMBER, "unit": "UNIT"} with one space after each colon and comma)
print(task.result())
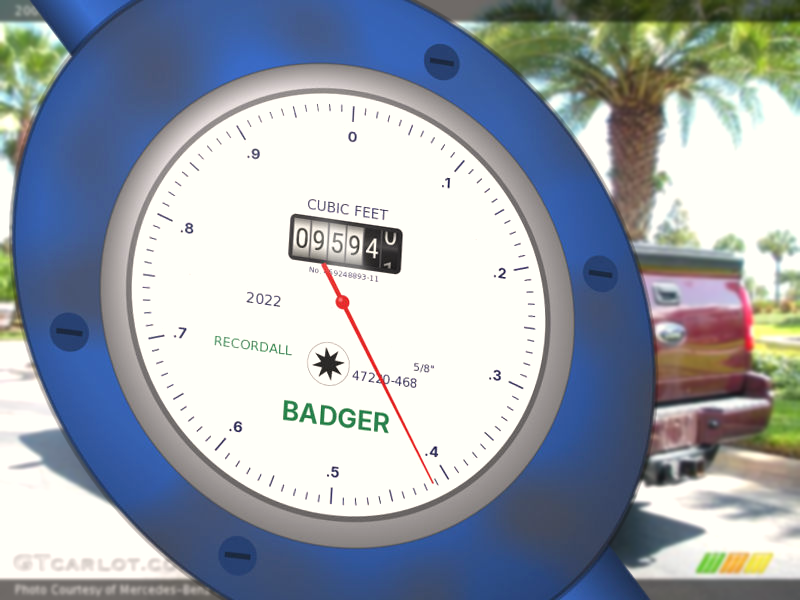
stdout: {"value": 95940.41, "unit": "ft³"}
